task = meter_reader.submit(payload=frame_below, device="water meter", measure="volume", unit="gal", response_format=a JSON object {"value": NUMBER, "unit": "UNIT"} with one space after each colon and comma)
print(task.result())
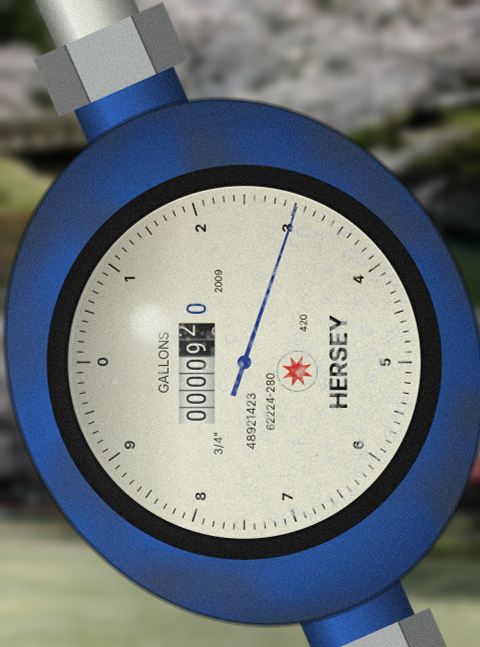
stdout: {"value": 923.0, "unit": "gal"}
